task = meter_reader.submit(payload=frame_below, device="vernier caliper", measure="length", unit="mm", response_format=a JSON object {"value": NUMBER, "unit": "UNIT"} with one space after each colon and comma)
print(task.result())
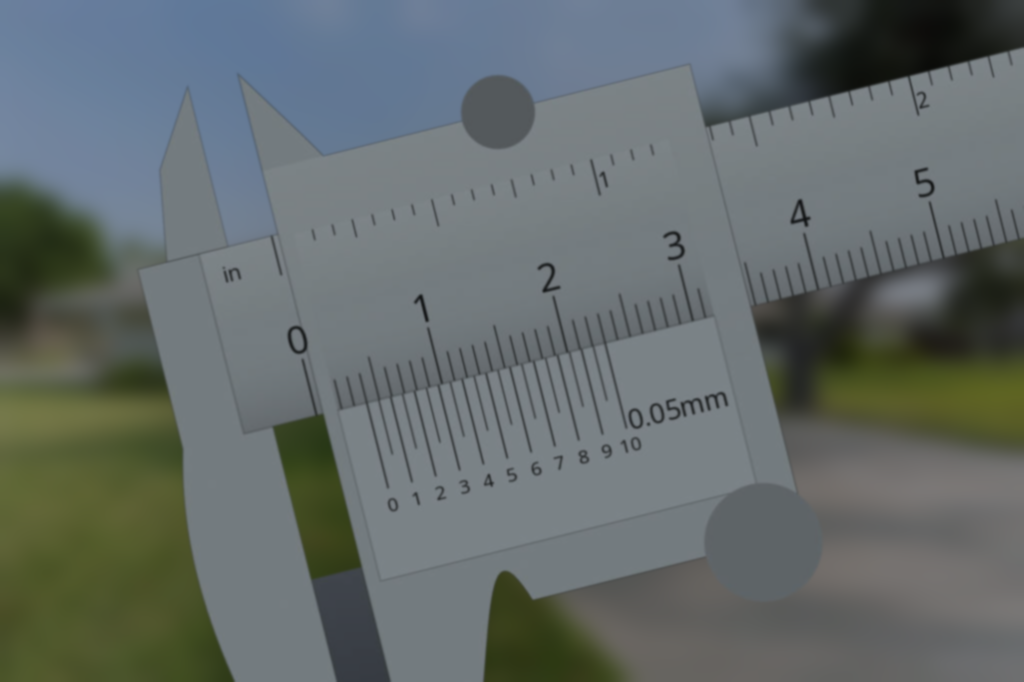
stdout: {"value": 4.0, "unit": "mm"}
